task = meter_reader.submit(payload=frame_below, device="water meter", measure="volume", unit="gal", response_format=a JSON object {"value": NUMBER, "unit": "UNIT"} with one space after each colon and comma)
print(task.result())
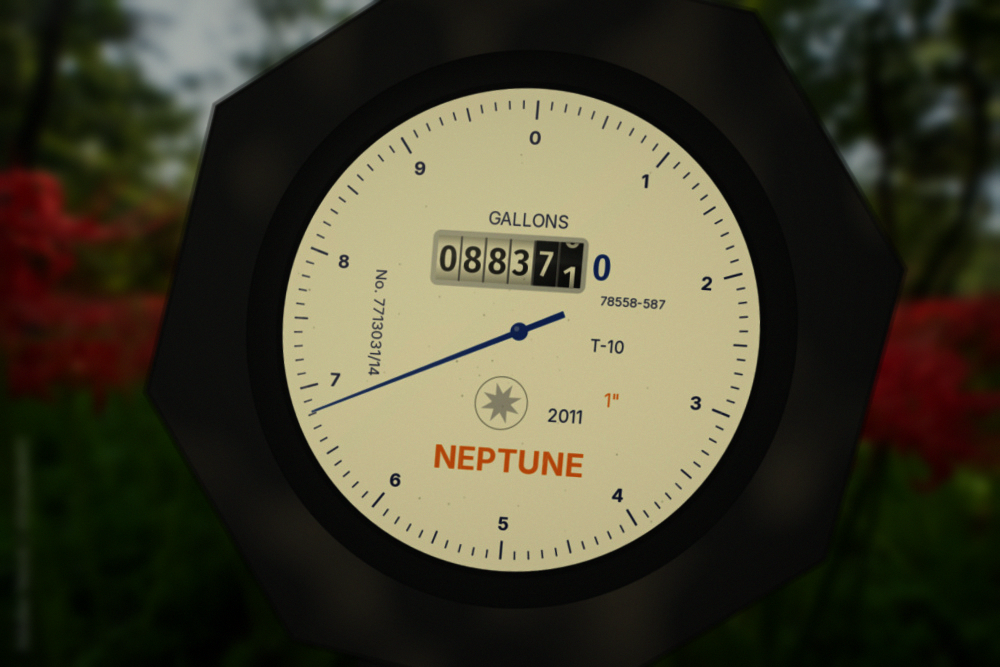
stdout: {"value": 883706.8, "unit": "gal"}
